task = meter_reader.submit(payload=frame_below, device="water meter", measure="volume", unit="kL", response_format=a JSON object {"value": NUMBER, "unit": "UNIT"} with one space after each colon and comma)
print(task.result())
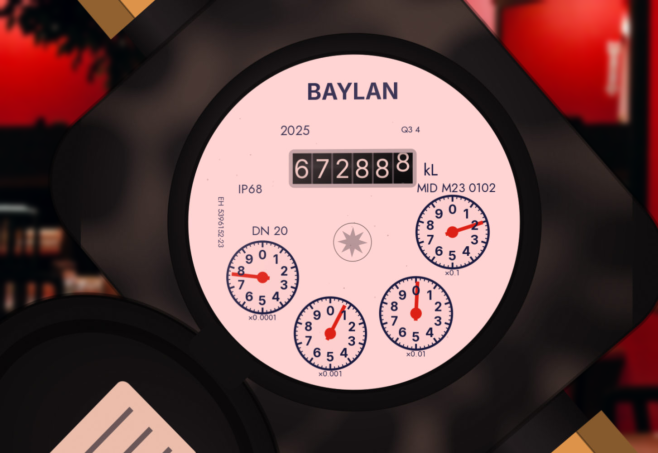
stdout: {"value": 672888.2007, "unit": "kL"}
